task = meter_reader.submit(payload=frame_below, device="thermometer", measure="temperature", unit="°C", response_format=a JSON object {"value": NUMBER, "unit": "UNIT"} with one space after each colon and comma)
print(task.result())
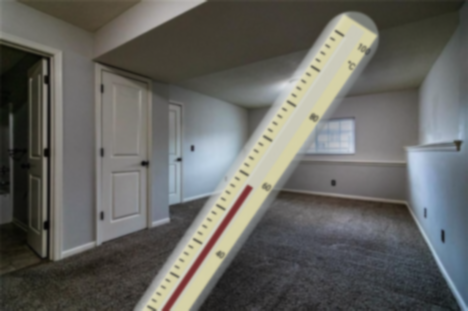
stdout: {"value": 58, "unit": "°C"}
